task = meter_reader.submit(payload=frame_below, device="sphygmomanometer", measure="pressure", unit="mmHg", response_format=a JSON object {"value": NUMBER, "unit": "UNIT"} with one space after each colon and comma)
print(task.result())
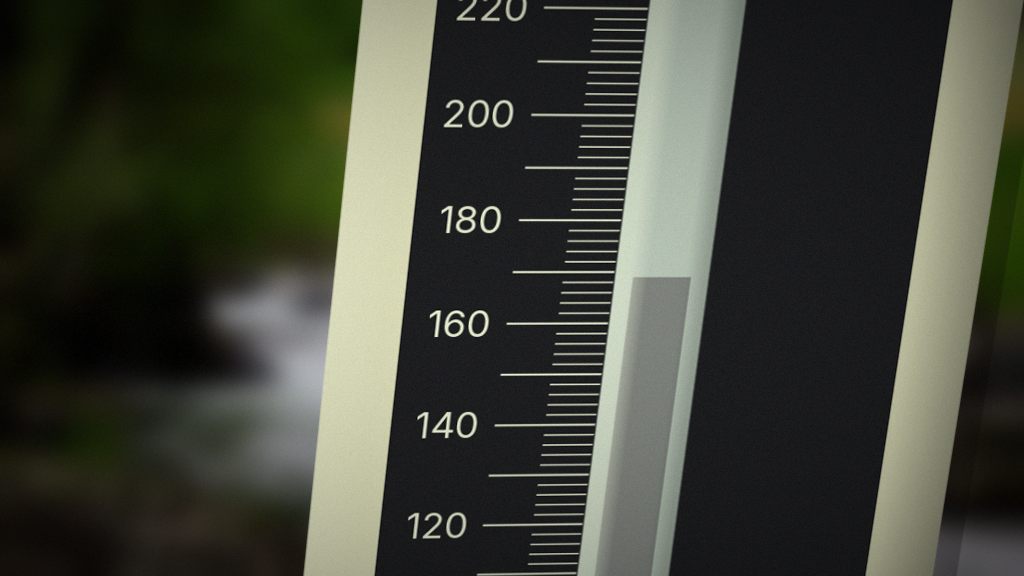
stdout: {"value": 169, "unit": "mmHg"}
